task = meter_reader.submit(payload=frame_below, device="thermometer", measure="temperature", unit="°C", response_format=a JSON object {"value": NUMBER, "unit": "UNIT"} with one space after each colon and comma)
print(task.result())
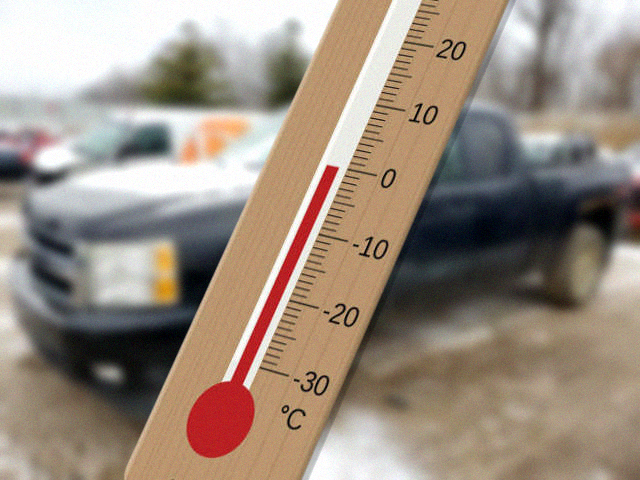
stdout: {"value": 0, "unit": "°C"}
